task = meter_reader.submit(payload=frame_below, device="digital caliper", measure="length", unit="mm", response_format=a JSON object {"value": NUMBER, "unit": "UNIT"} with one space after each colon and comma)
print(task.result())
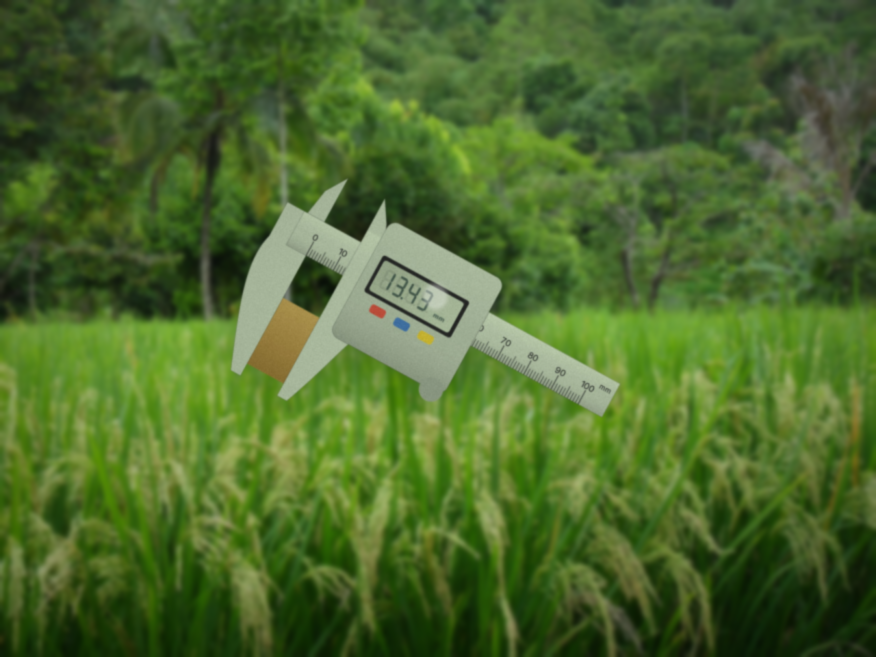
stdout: {"value": 13.43, "unit": "mm"}
